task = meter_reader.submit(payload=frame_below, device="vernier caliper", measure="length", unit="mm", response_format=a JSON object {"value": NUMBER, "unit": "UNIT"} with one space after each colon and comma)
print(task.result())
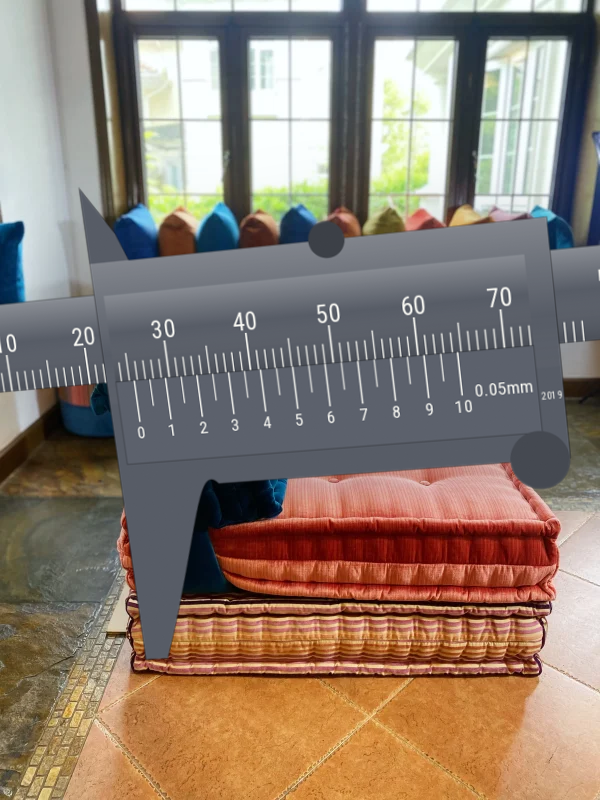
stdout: {"value": 25.6, "unit": "mm"}
